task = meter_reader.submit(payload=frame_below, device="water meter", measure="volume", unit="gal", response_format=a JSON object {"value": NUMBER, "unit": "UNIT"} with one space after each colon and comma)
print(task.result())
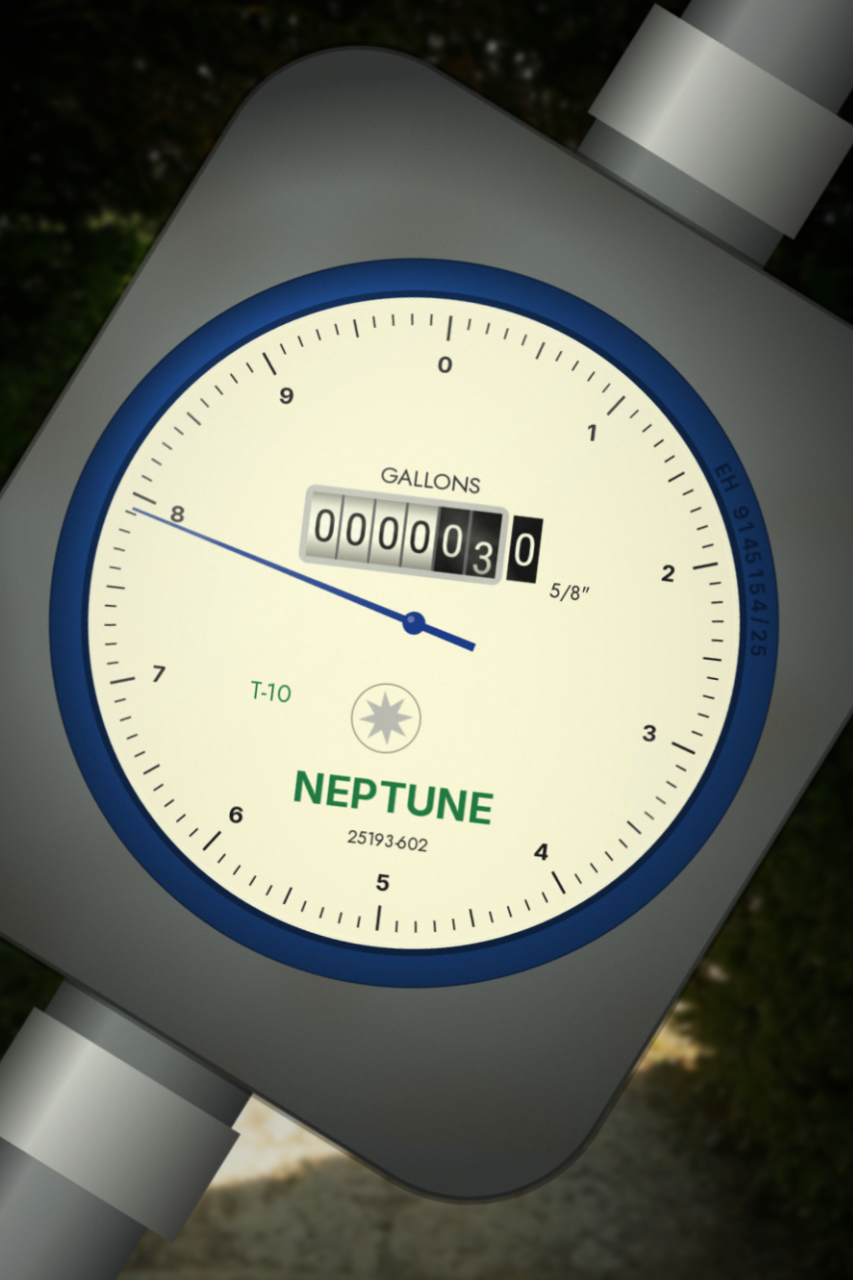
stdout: {"value": 27.9, "unit": "gal"}
